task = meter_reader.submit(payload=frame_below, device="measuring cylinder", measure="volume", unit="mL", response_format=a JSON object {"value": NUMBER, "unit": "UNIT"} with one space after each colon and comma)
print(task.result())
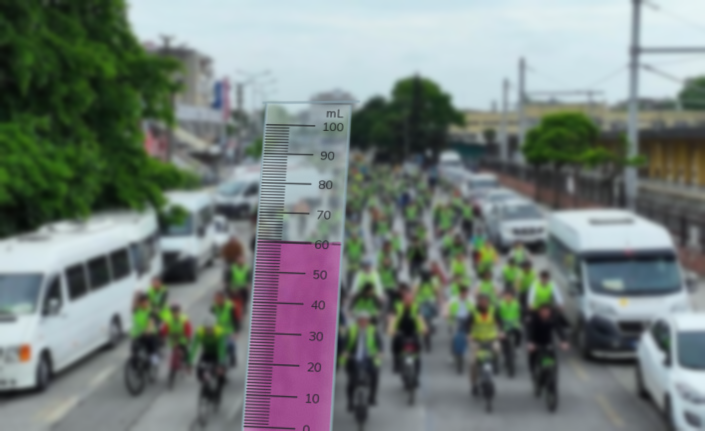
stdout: {"value": 60, "unit": "mL"}
